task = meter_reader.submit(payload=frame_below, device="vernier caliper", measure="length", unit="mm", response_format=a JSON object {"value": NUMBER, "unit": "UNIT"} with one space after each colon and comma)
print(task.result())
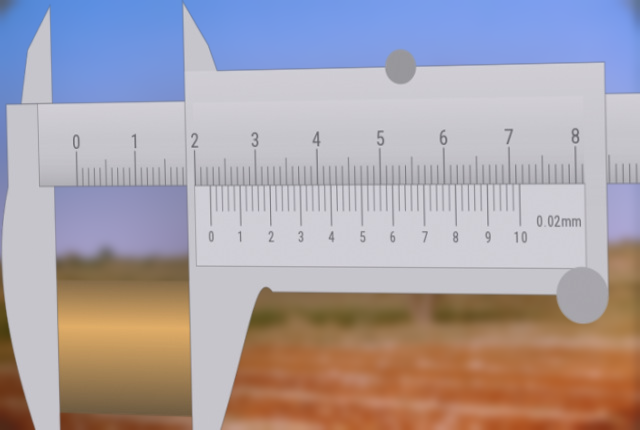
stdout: {"value": 22.5, "unit": "mm"}
